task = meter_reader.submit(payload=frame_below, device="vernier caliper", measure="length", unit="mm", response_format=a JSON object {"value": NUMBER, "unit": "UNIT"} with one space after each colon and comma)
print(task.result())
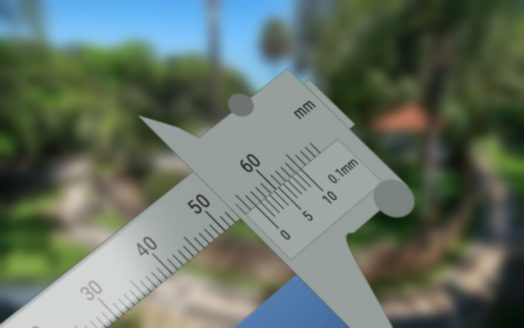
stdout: {"value": 56.0, "unit": "mm"}
